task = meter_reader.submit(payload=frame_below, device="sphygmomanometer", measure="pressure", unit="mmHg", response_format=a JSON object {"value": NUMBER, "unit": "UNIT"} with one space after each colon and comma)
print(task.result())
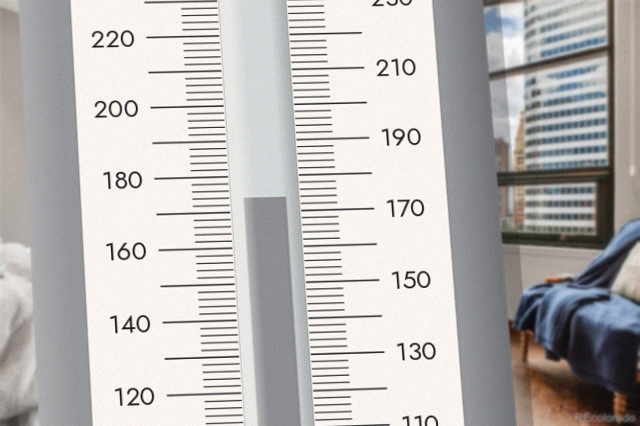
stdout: {"value": 174, "unit": "mmHg"}
